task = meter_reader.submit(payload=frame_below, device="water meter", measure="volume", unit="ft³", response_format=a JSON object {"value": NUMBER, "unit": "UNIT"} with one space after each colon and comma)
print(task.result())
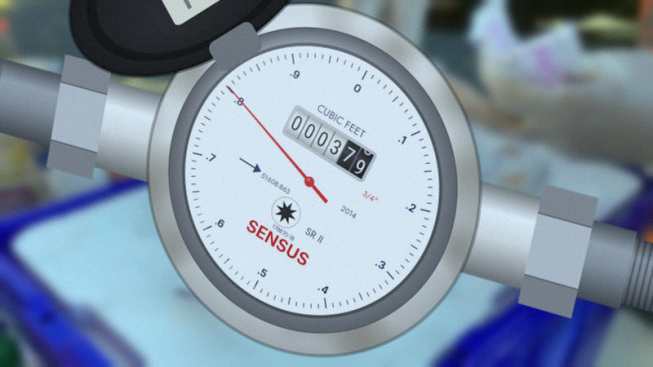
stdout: {"value": 378.80, "unit": "ft³"}
